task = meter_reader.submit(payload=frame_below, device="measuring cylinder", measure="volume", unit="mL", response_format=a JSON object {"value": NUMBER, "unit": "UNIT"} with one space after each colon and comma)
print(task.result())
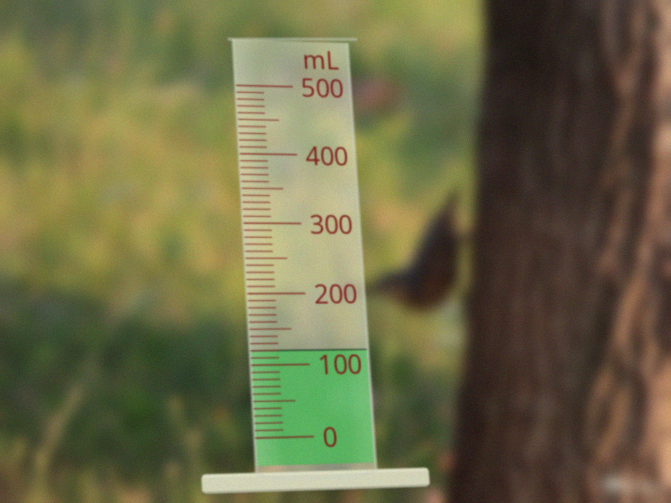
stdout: {"value": 120, "unit": "mL"}
